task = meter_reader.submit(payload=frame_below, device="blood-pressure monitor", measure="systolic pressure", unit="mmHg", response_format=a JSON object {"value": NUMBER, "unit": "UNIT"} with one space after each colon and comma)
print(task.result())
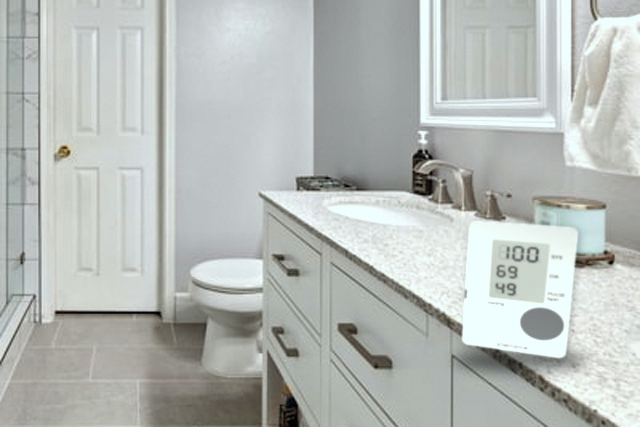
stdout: {"value": 100, "unit": "mmHg"}
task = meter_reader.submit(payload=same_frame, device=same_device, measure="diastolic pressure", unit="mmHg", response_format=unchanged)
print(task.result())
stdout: {"value": 69, "unit": "mmHg"}
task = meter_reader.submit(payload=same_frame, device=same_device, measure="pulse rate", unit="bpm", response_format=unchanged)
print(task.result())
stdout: {"value": 49, "unit": "bpm"}
